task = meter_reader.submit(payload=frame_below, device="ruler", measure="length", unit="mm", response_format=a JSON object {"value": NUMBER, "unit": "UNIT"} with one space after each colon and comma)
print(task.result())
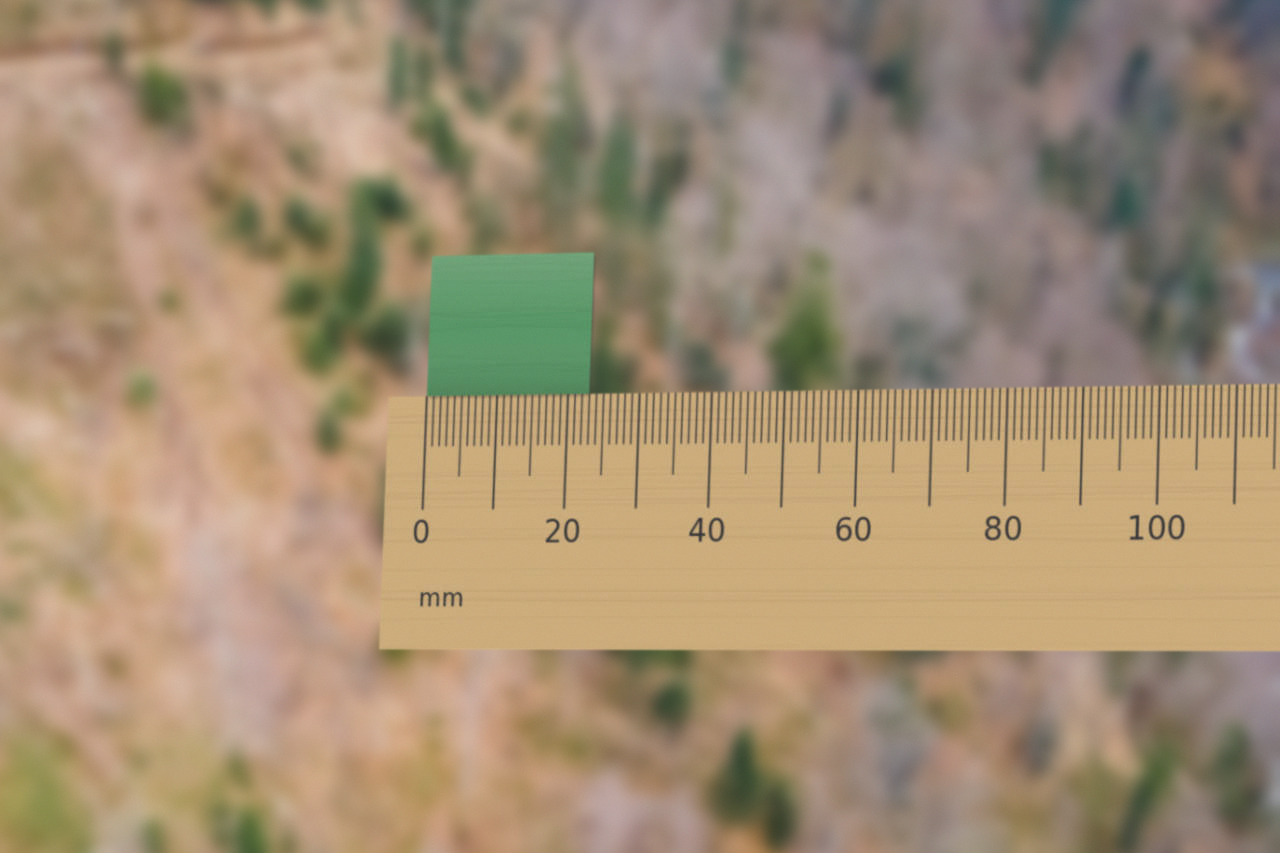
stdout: {"value": 23, "unit": "mm"}
